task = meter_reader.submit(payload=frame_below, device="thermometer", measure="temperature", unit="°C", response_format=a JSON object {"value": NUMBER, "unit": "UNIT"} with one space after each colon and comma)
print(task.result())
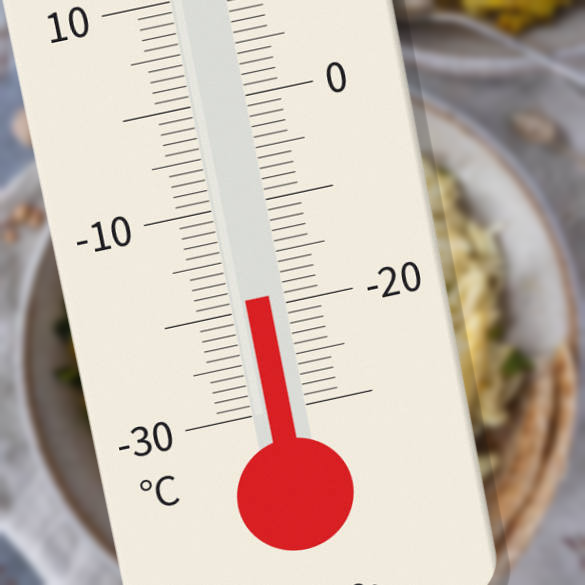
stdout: {"value": -19, "unit": "°C"}
